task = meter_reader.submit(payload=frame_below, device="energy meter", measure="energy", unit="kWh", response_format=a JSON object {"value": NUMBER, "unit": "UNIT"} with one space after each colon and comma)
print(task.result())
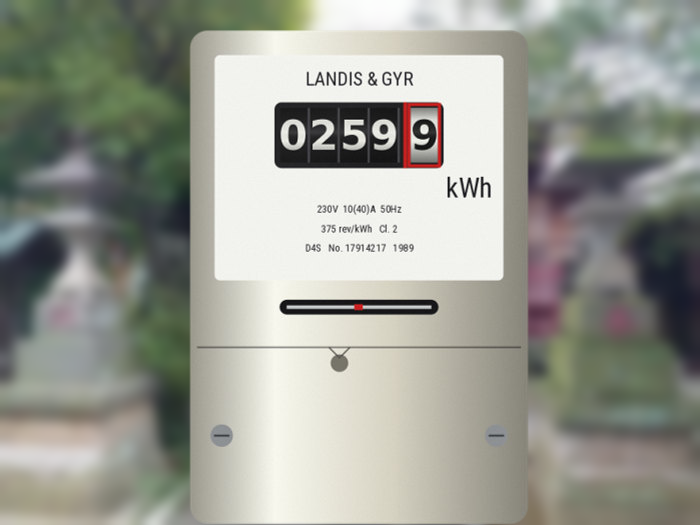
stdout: {"value": 259.9, "unit": "kWh"}
